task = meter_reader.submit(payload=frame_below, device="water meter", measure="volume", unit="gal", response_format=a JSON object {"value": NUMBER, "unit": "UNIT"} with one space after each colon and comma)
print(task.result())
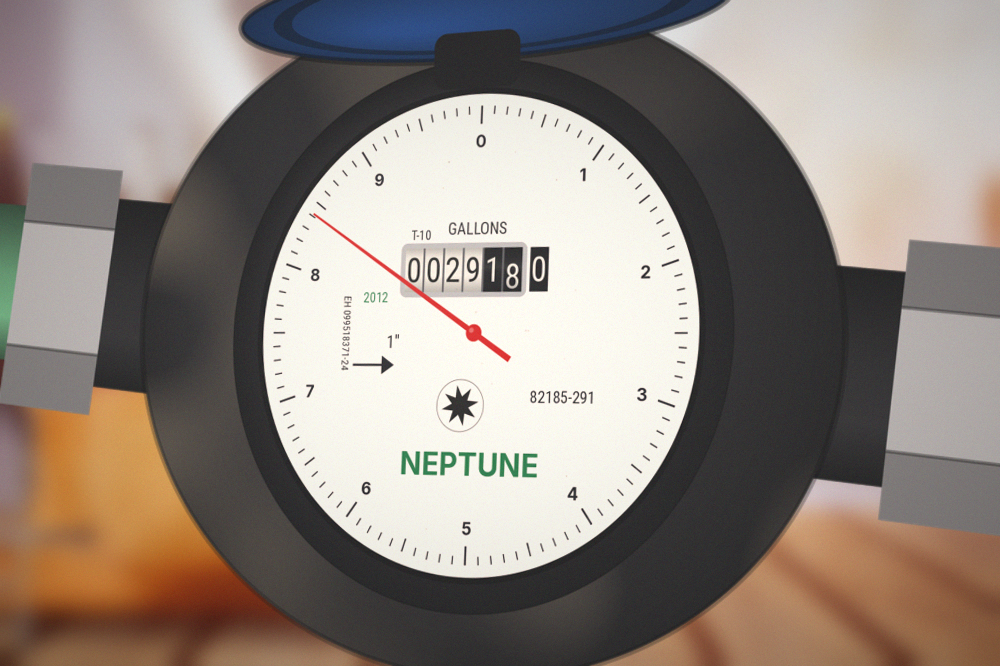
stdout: {"value": 29178.4, "unit": "gal"}
